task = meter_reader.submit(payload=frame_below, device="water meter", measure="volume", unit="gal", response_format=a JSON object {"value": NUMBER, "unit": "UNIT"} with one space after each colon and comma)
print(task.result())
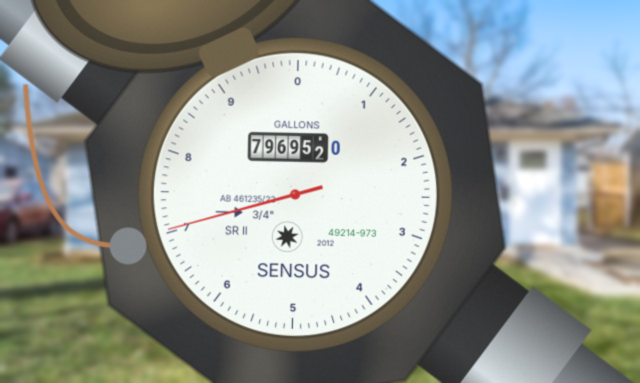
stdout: {"value": 7969517.0, "unit": "gal"}
